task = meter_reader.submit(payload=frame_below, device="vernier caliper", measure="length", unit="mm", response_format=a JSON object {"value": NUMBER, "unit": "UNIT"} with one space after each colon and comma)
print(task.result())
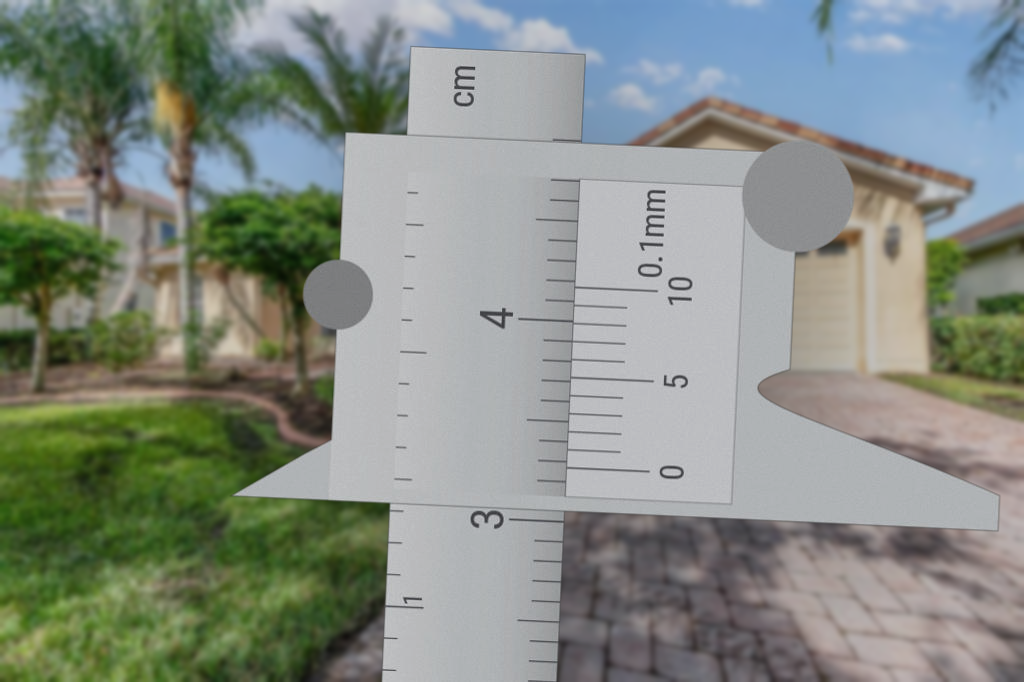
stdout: {"value": 32.7, "unit": "mm"}
